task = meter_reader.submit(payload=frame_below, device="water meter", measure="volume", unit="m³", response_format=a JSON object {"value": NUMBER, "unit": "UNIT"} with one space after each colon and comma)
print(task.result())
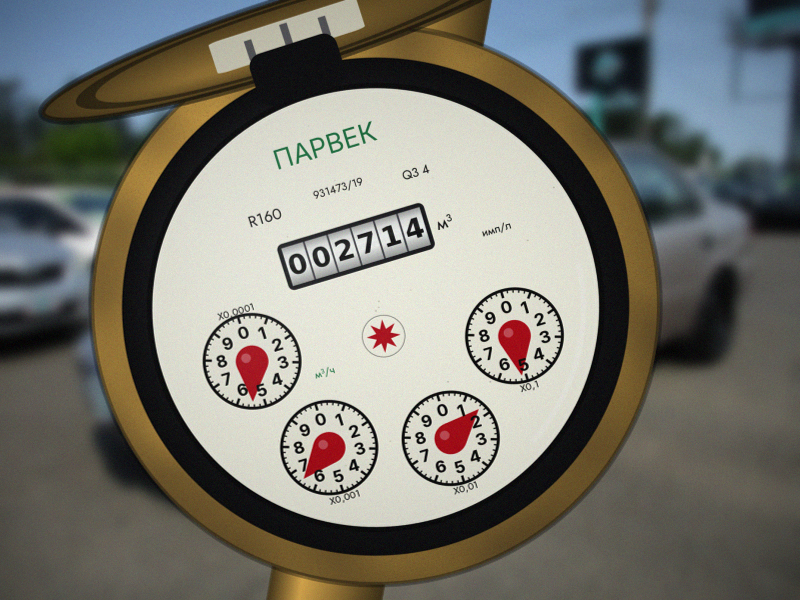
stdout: {"value": 2714.5165, "unit": "m³"}
